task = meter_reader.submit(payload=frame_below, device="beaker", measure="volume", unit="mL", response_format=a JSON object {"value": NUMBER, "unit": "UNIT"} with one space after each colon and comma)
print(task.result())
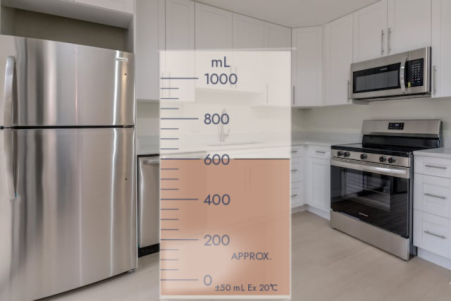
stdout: {"value": 600, "unit": "mL"}
